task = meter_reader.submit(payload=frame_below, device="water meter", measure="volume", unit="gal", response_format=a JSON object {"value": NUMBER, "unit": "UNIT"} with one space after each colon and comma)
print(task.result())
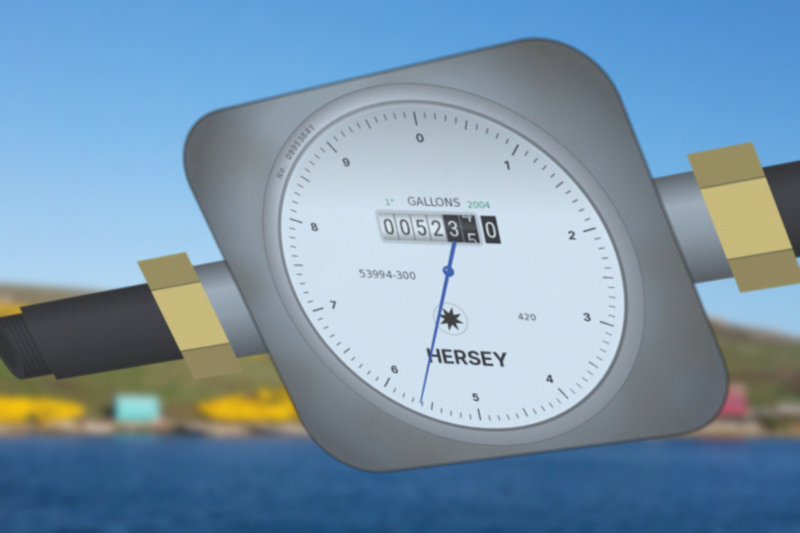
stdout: {"value": 52345.6, "unit": "gal"}
